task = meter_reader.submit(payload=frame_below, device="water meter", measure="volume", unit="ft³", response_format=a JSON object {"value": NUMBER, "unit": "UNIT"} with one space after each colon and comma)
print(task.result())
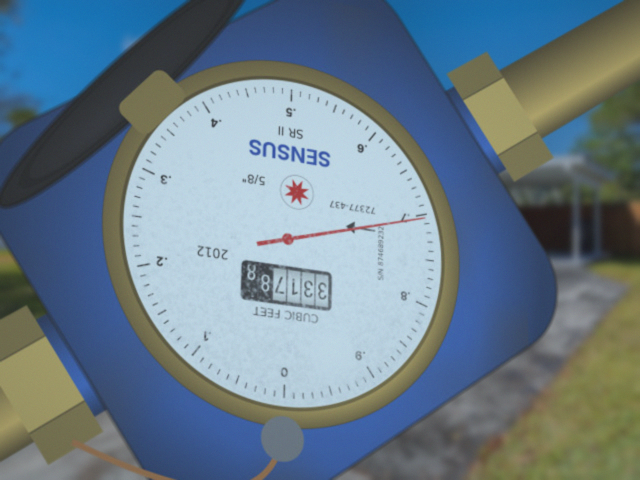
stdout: {"value": 331787.70, "unit": "ft³"}
